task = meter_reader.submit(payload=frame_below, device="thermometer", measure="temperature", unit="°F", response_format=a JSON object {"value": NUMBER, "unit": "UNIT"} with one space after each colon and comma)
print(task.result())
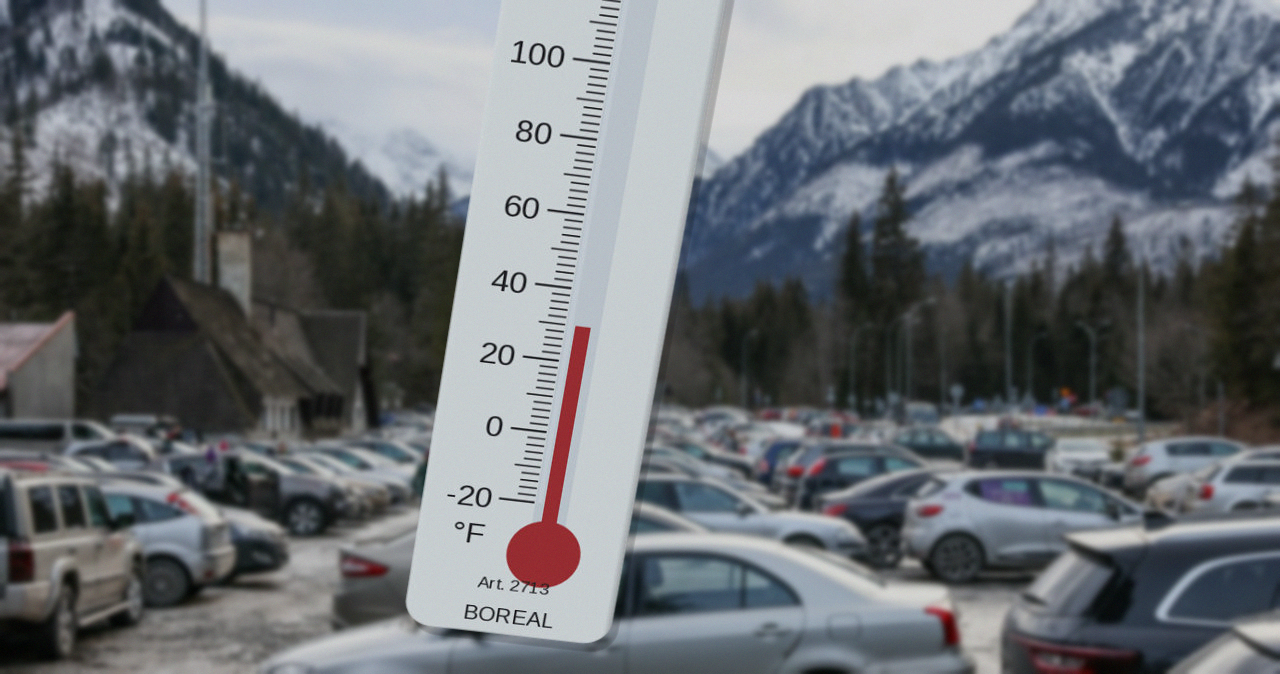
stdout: {"value": 30, "unit": "°F"}
